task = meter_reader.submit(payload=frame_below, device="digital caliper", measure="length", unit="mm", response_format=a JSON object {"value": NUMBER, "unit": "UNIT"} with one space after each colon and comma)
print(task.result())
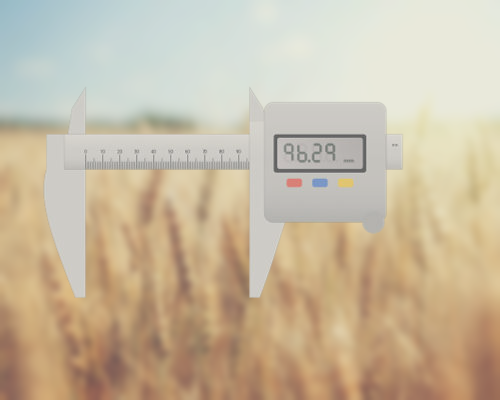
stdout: {"value": 96.29, "unit": "mm"}
